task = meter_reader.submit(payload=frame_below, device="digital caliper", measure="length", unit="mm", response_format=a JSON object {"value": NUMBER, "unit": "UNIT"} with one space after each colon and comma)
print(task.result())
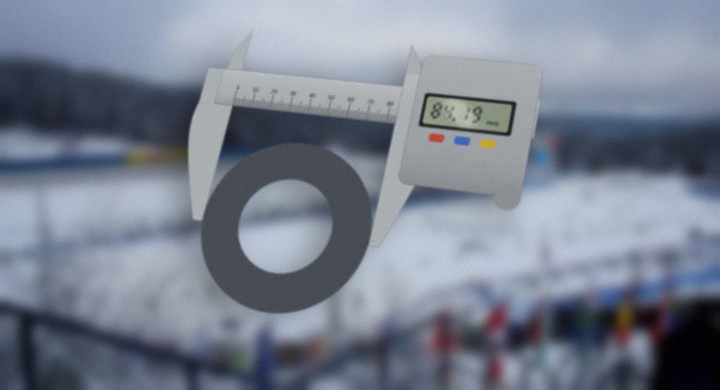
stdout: {"value": 84.19, "unit": "mm"}
